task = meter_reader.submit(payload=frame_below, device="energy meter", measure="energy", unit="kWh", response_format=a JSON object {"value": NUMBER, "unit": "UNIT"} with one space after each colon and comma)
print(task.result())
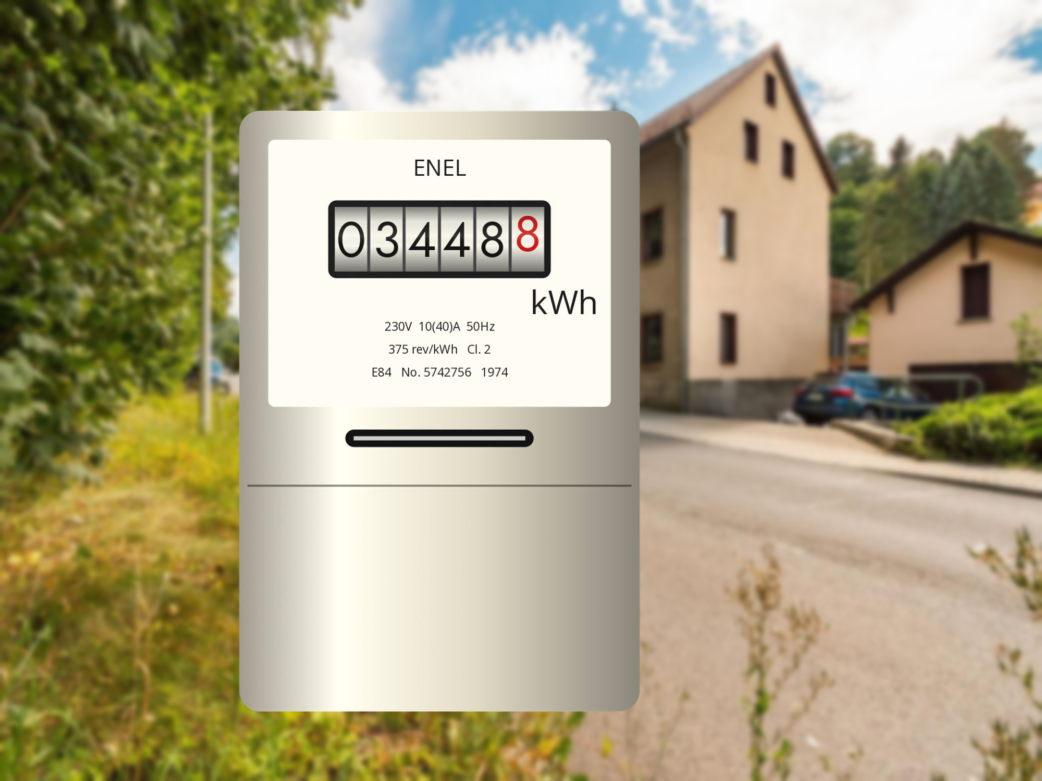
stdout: {"value": 3448.8, "unit": "kWh"}
